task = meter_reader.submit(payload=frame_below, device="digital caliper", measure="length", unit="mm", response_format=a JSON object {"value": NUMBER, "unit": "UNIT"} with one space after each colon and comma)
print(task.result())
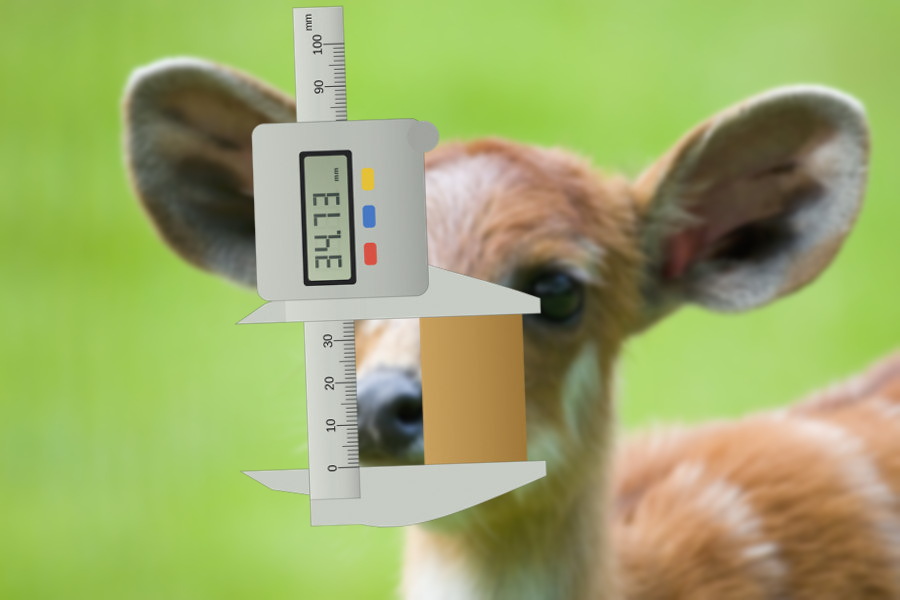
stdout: {"value": 34.73, "unit": "mm"}
